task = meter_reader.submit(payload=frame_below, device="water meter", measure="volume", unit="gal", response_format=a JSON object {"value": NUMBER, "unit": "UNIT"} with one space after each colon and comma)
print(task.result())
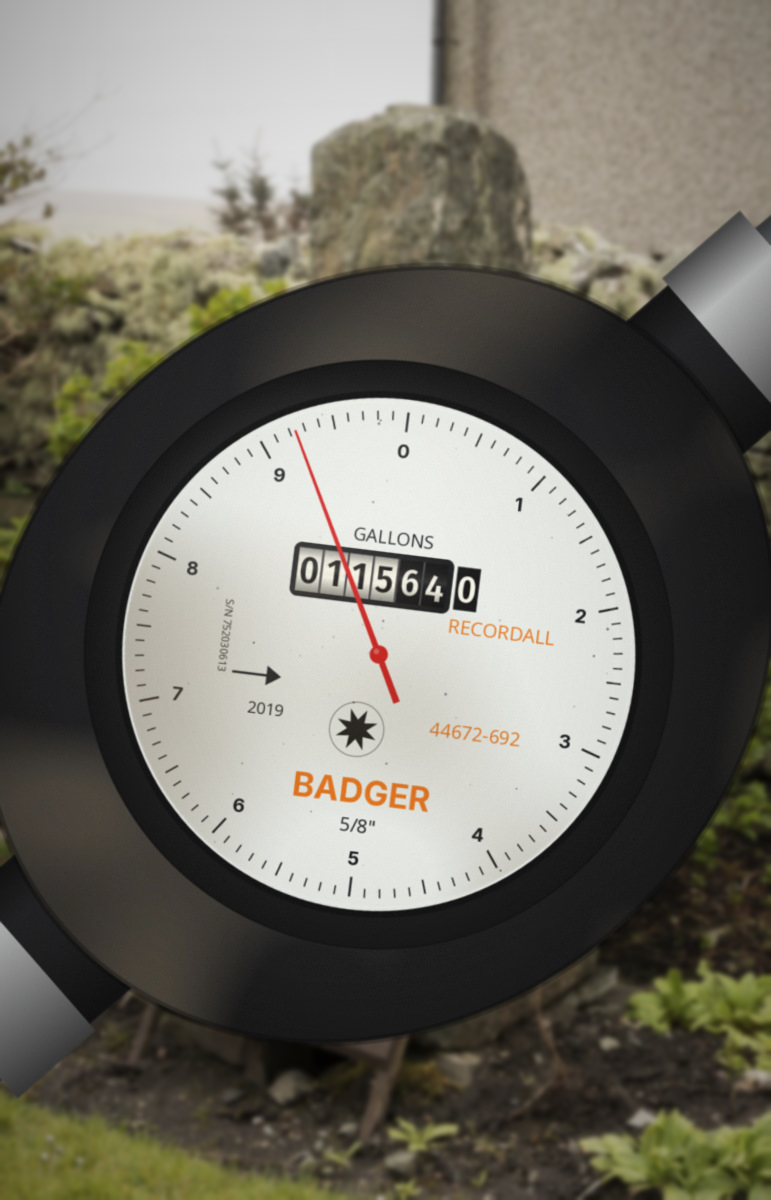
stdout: {"value": 115639.2, "unit": "gal"}
